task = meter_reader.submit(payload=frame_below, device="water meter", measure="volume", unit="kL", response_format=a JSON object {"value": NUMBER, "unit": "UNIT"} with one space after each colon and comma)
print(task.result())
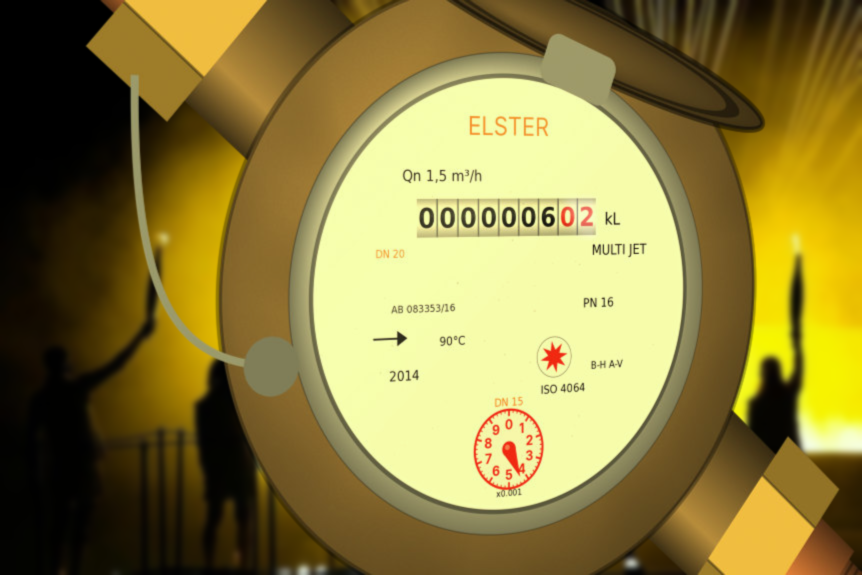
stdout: {"value": 6.024, "unit": "kL"}
